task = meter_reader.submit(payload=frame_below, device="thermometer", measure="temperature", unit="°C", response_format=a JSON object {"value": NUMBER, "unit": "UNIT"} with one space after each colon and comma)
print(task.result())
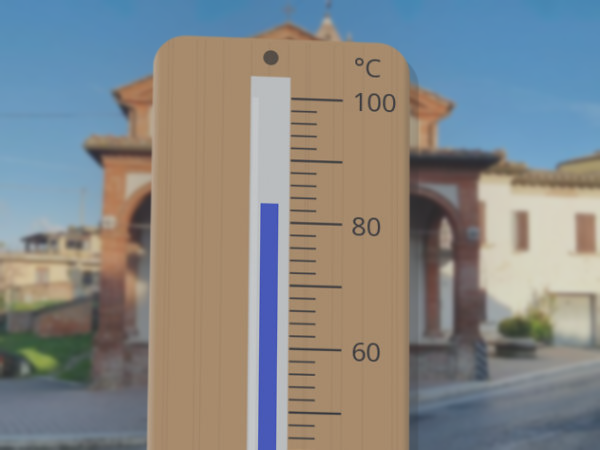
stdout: {"value": 83, "unit": "°C"}
